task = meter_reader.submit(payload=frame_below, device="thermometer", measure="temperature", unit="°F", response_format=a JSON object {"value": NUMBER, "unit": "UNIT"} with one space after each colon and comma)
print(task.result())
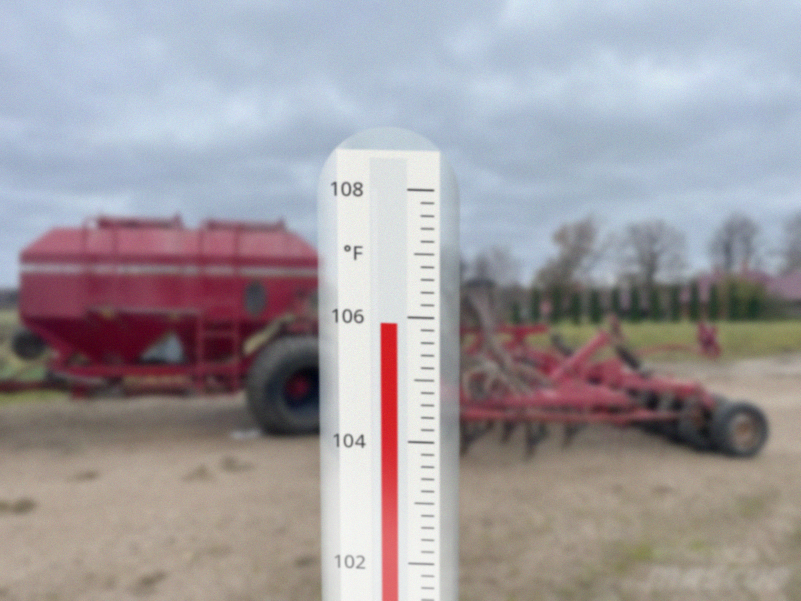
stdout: {"value": 105.9, "unit": "°F"}
